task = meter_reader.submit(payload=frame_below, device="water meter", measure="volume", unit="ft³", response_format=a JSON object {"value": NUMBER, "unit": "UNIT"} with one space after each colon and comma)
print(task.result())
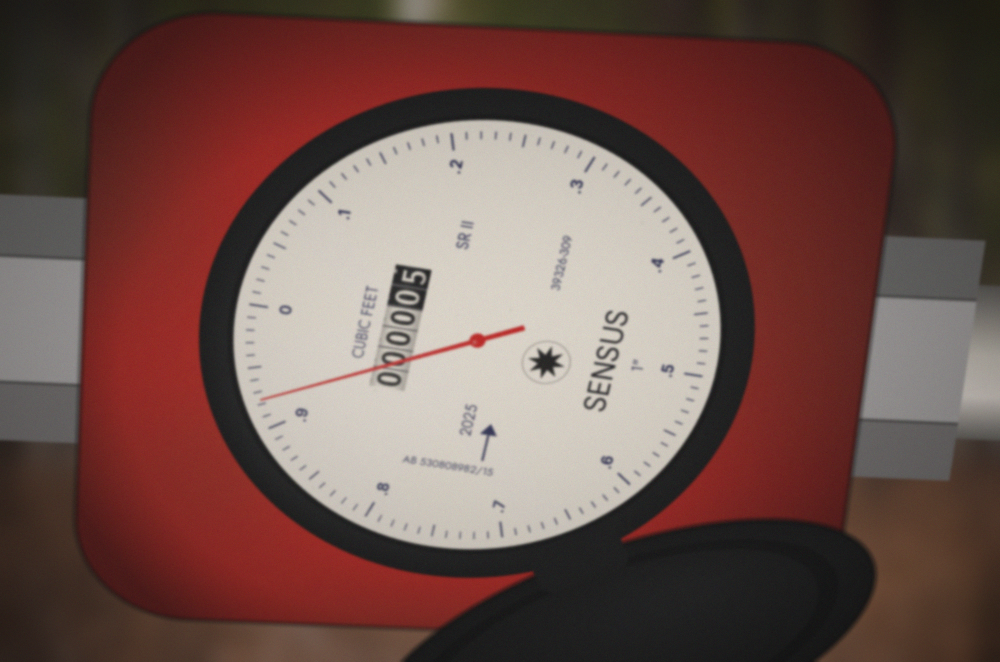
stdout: {"value": 4.92, "unit": "ft³"}
